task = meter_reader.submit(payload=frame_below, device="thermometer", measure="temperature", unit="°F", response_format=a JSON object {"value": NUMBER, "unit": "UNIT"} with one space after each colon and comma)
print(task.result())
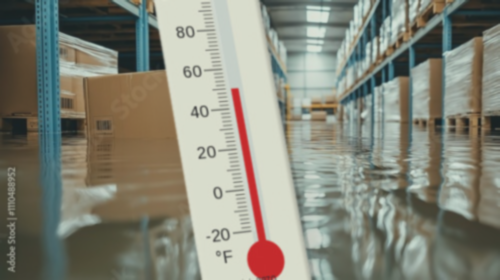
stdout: {"value": 50, "unit": "°F"}
